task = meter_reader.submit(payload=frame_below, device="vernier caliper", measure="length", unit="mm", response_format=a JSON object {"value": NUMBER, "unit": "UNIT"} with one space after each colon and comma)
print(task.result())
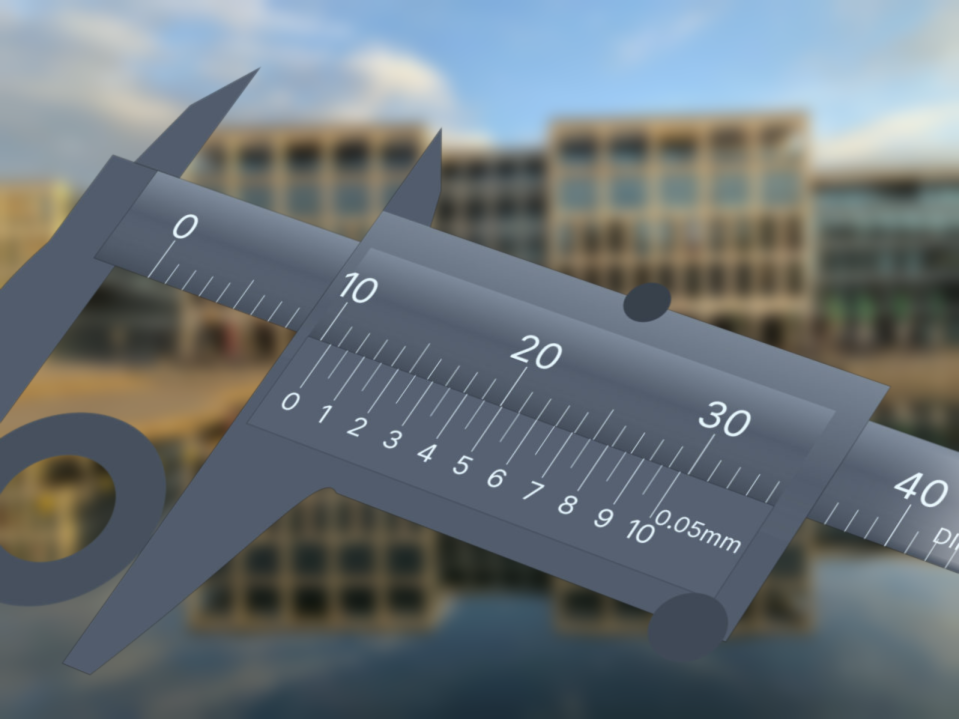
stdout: {"value": 10.6, "unit": "mm"}
